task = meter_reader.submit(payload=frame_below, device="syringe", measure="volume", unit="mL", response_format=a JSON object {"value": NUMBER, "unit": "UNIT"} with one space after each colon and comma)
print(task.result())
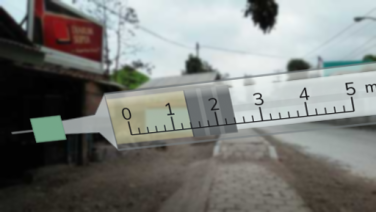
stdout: {"value": 1.4, "unit": "mL"}
